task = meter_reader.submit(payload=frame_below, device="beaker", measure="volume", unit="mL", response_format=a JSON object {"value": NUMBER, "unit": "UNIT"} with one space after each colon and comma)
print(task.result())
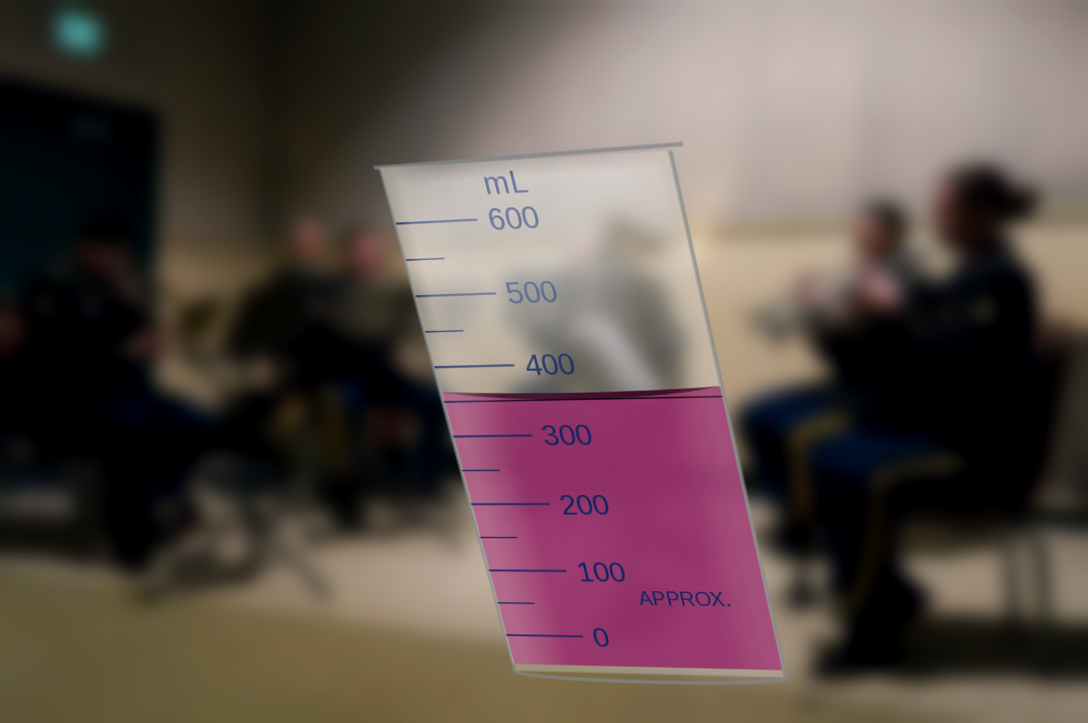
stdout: {"value": 350, "unit": "mL"}
